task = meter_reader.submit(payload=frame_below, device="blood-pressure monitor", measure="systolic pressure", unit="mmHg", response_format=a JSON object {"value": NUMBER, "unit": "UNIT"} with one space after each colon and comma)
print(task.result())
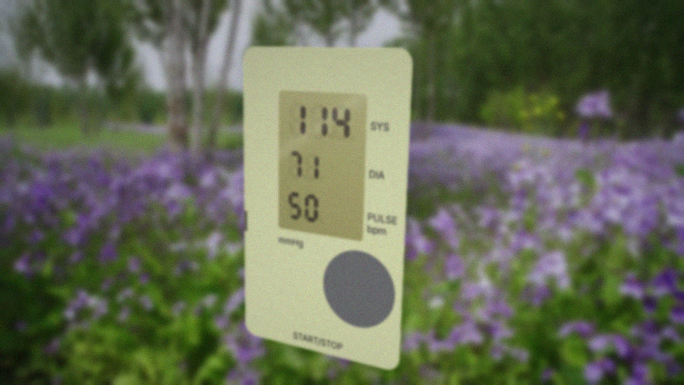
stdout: {"value": 114, "unit": "mmHg"}
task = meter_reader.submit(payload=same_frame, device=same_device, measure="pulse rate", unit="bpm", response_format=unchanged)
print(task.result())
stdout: {"value": 50, "unit": "bpm"}
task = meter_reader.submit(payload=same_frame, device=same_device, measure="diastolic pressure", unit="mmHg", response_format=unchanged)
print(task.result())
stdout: {"value": 71, "unit": "mmHg"}
